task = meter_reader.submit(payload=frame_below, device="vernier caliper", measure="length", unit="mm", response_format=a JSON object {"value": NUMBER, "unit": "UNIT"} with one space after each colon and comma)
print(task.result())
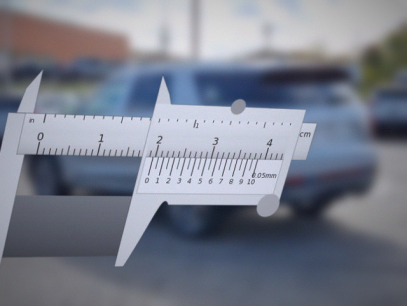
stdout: {"value": 19.6, "unit": "mm"}
